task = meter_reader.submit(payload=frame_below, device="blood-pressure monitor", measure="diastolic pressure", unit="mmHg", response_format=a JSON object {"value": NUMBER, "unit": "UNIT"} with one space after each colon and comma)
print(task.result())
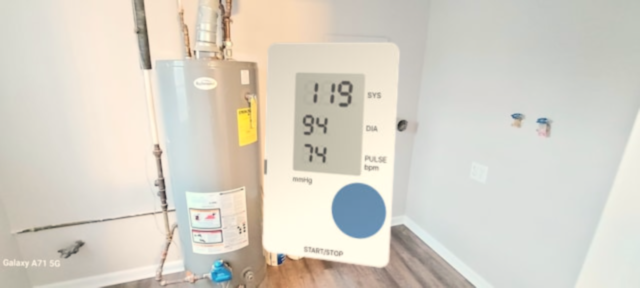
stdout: {"value": 94, "unit": "mmHg"}
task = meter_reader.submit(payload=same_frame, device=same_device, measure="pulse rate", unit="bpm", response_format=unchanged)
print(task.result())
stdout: {"value": 74, "unit": "bpm"}
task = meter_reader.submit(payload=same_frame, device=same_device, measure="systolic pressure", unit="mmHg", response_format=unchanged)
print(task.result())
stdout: {"value": 119, "unit": "mmHg"}
